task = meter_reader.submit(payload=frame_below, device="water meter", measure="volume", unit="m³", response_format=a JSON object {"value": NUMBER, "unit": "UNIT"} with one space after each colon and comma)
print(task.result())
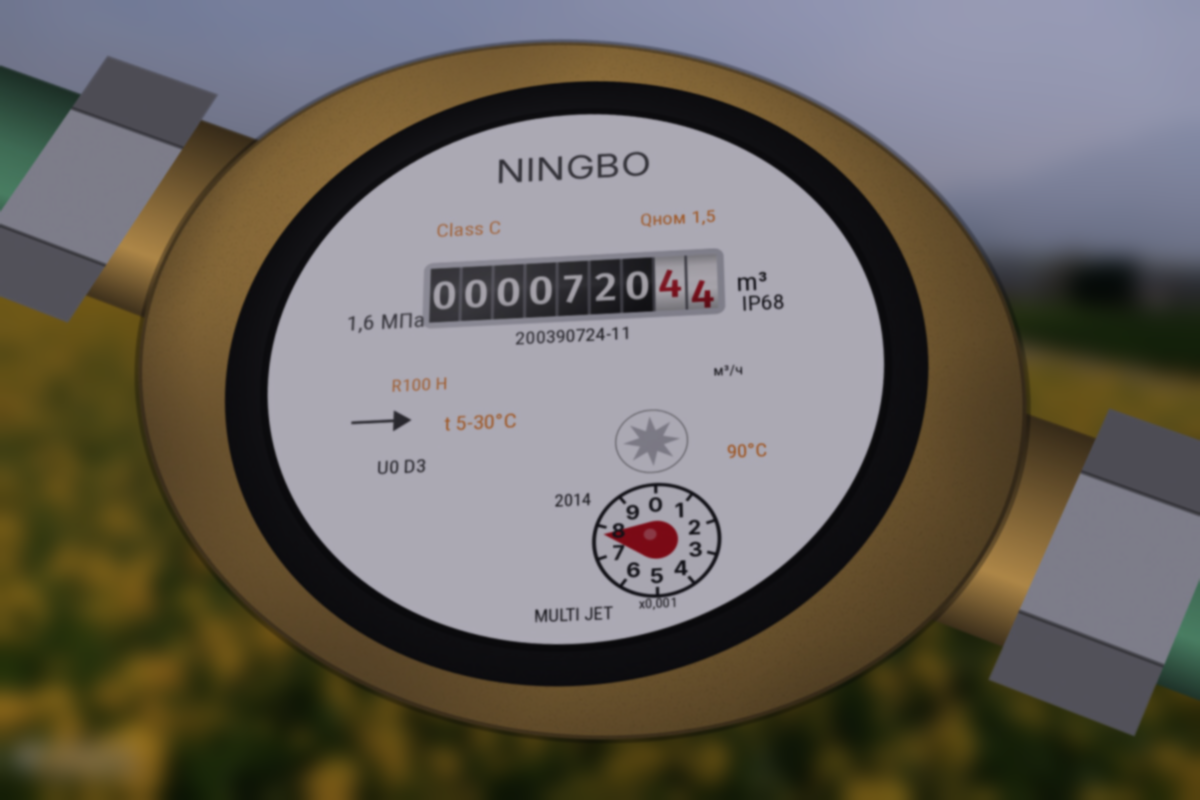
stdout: {"value": 720.437, "unit": "m³"}
